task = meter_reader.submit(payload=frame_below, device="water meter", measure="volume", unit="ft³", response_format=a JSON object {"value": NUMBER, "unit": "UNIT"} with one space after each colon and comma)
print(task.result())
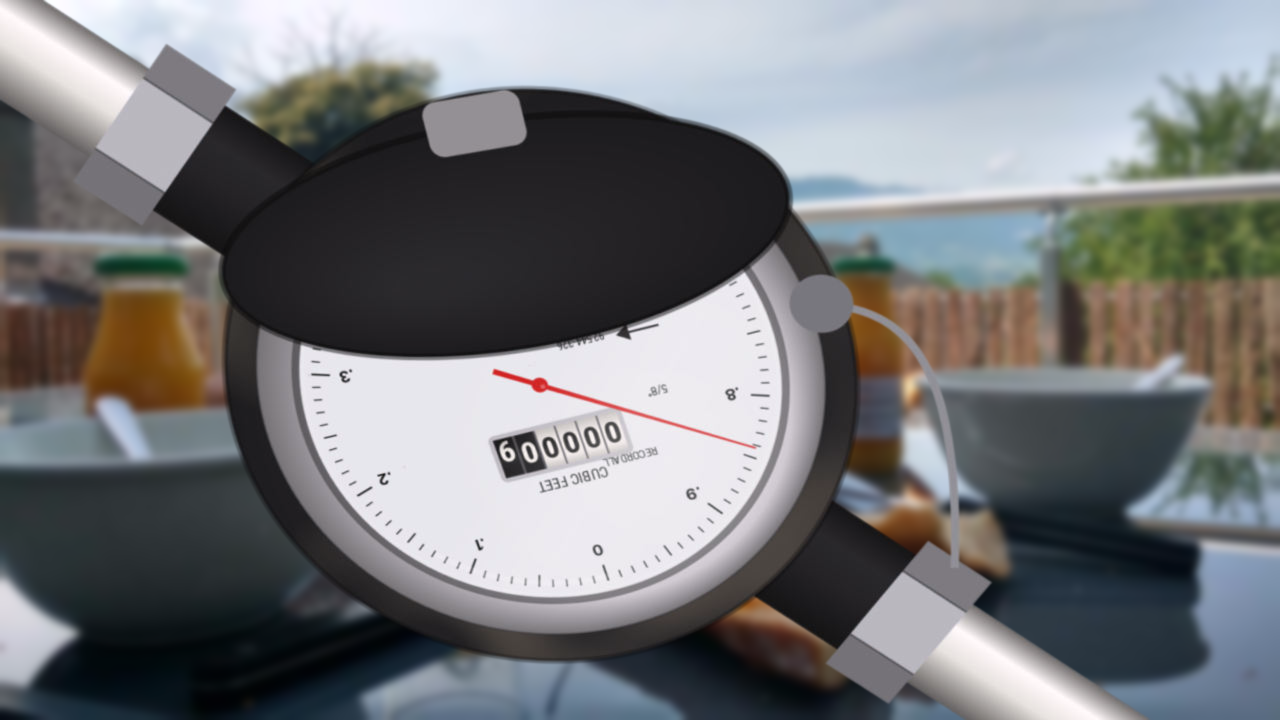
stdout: {"value": 8.84, "unit": "ft³"}
